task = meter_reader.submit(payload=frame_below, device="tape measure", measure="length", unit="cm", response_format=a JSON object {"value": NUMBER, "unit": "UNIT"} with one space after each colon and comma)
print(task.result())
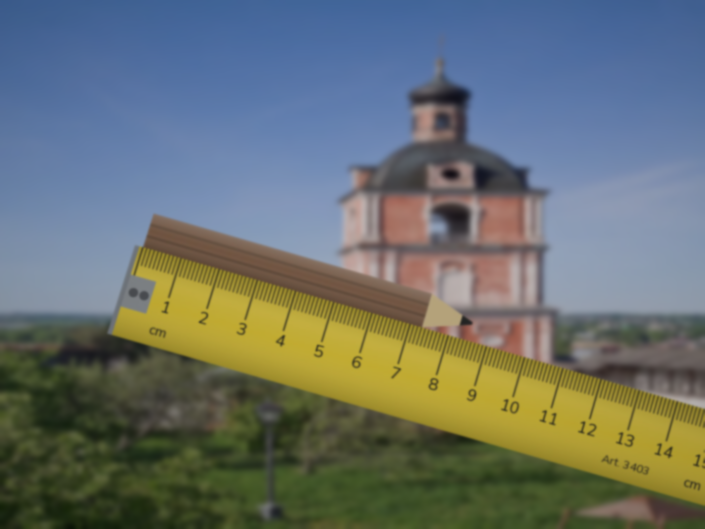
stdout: {"value": 8.5, "unit": "cm"}
